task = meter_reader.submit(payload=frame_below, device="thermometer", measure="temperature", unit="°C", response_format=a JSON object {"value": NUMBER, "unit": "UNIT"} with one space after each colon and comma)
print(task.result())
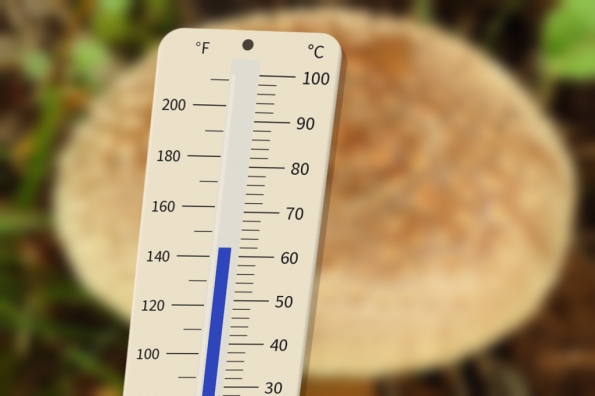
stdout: {"value": 62, "unit": "°C"}
